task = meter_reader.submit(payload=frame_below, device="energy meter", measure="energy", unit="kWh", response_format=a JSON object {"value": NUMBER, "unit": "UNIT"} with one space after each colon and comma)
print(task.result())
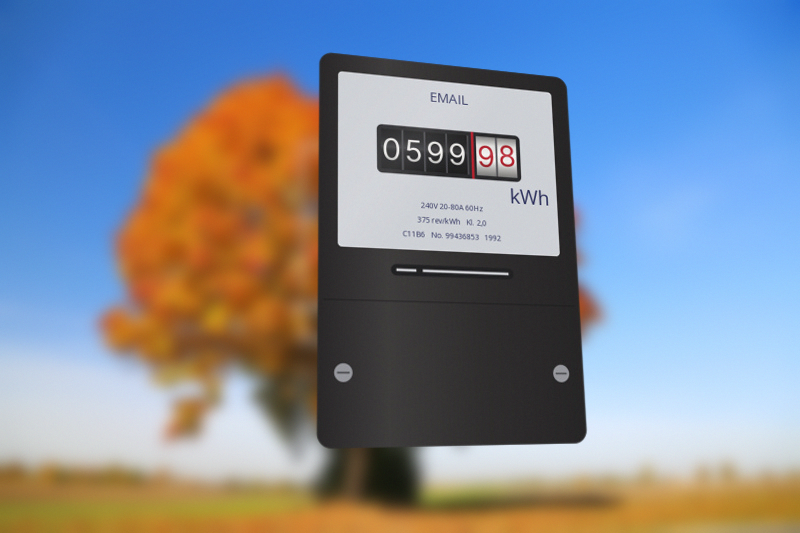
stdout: {"value": 599.98, "unit": "kWh"}
